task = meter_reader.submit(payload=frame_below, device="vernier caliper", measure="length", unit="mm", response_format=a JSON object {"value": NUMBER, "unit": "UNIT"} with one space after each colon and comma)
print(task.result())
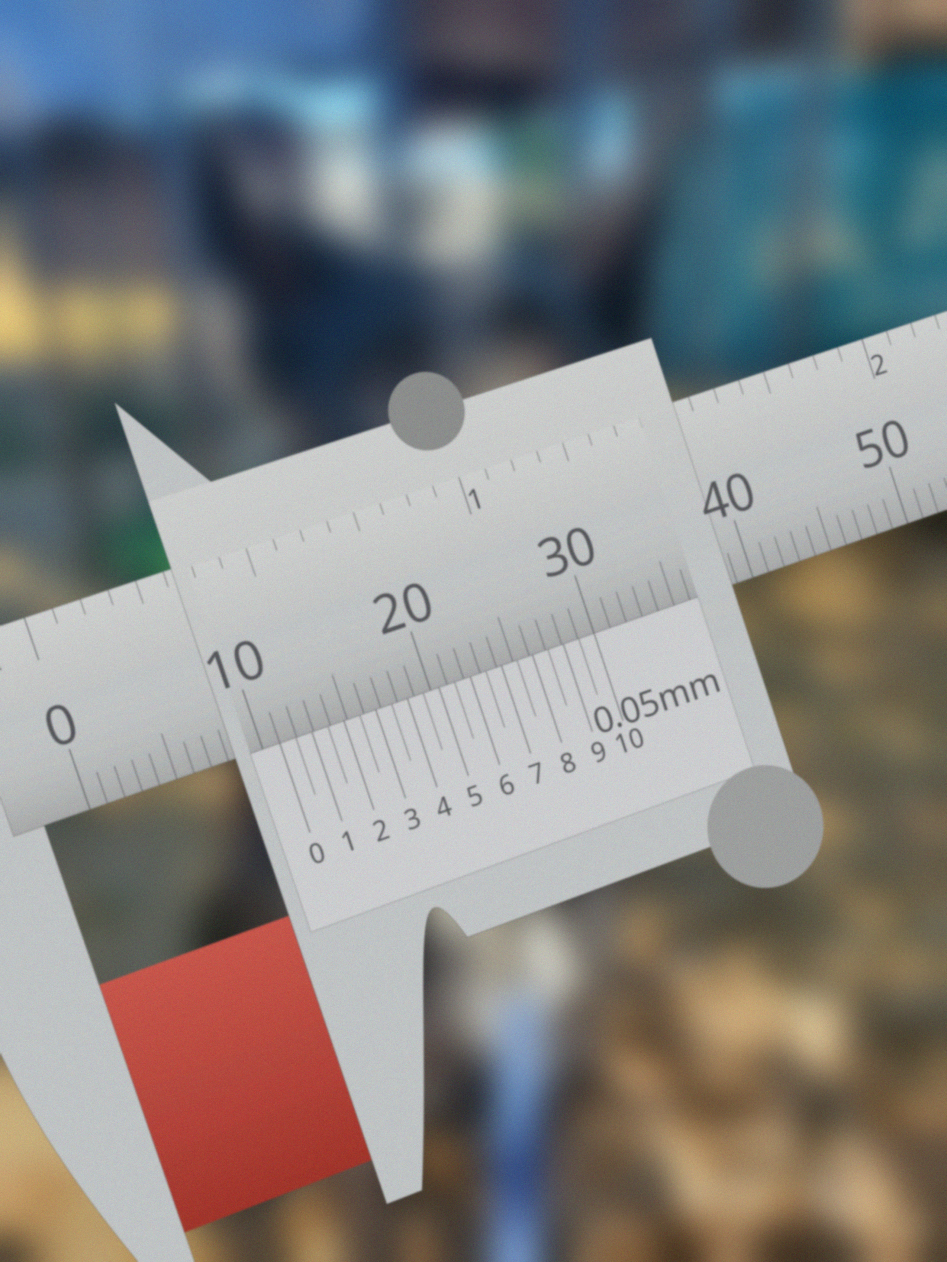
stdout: {"value": 11.0, "unit": "mm"}
